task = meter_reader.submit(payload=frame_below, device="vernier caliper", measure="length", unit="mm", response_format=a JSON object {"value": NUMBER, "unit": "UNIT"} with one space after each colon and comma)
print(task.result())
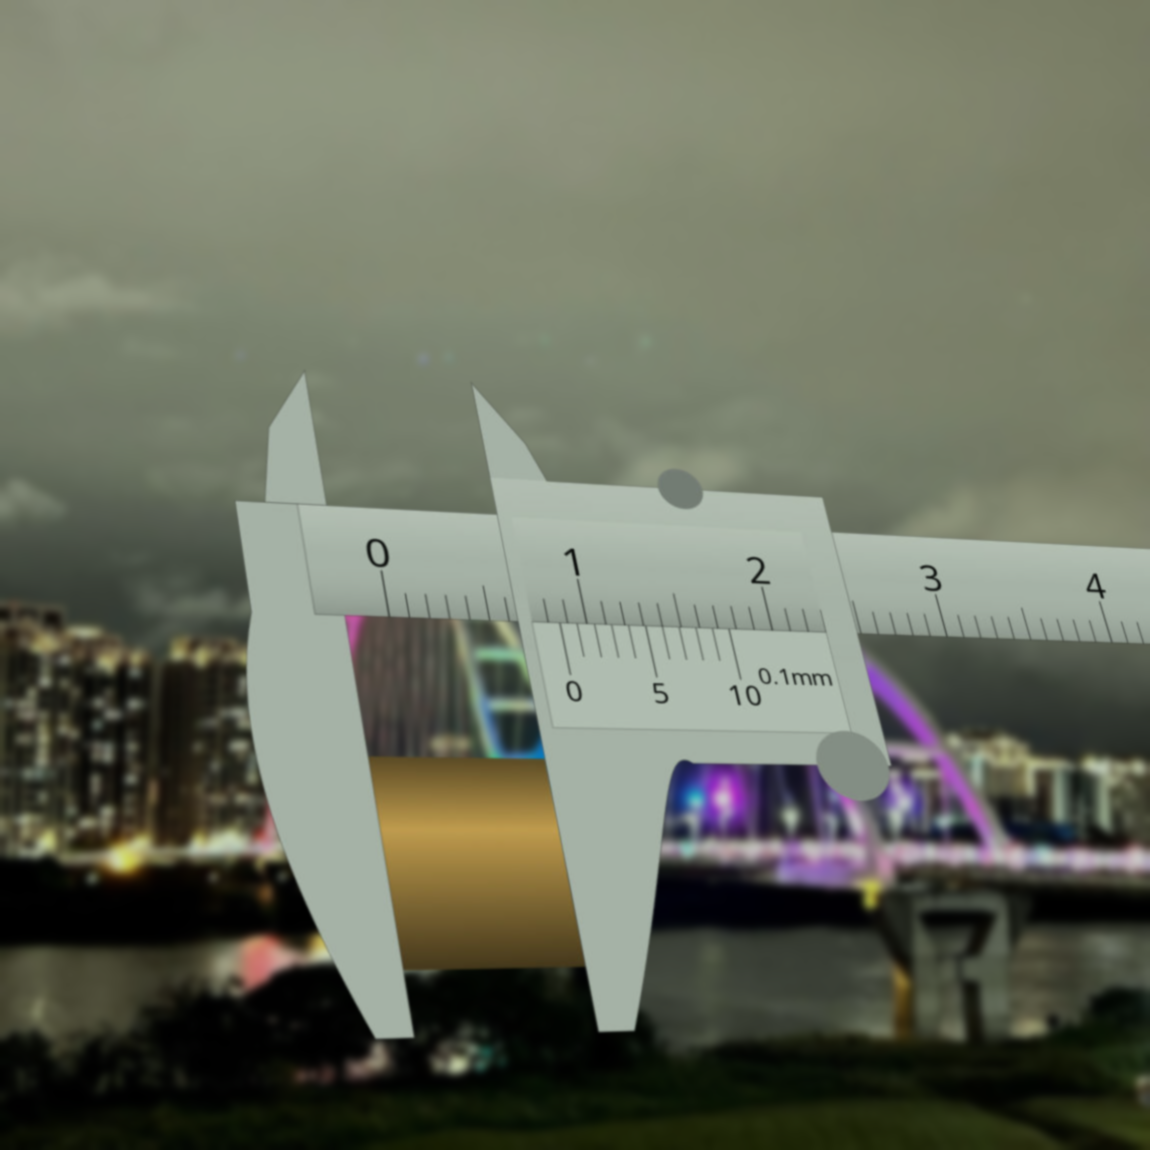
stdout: {"value": 8.6, "unit": "mm"}
